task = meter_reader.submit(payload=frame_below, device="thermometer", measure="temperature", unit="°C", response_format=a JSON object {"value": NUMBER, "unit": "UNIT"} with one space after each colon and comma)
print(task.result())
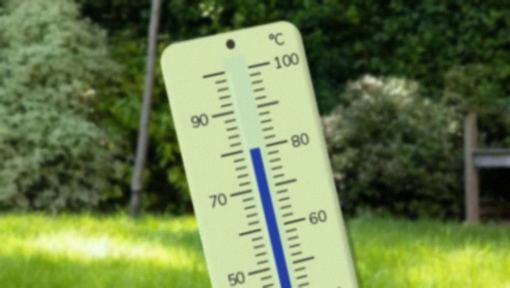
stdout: {"value": 80, "unit": "°C"}
